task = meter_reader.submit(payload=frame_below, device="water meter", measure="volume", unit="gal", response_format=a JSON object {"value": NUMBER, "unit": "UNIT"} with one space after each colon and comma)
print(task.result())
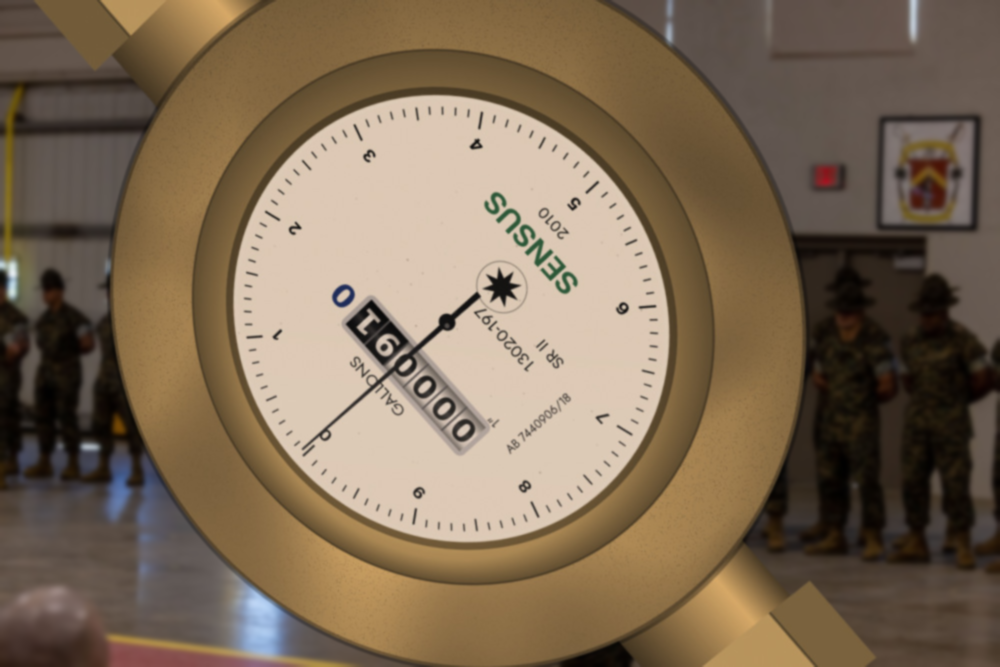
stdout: {"value": 910.0, "unit": "gal"}
